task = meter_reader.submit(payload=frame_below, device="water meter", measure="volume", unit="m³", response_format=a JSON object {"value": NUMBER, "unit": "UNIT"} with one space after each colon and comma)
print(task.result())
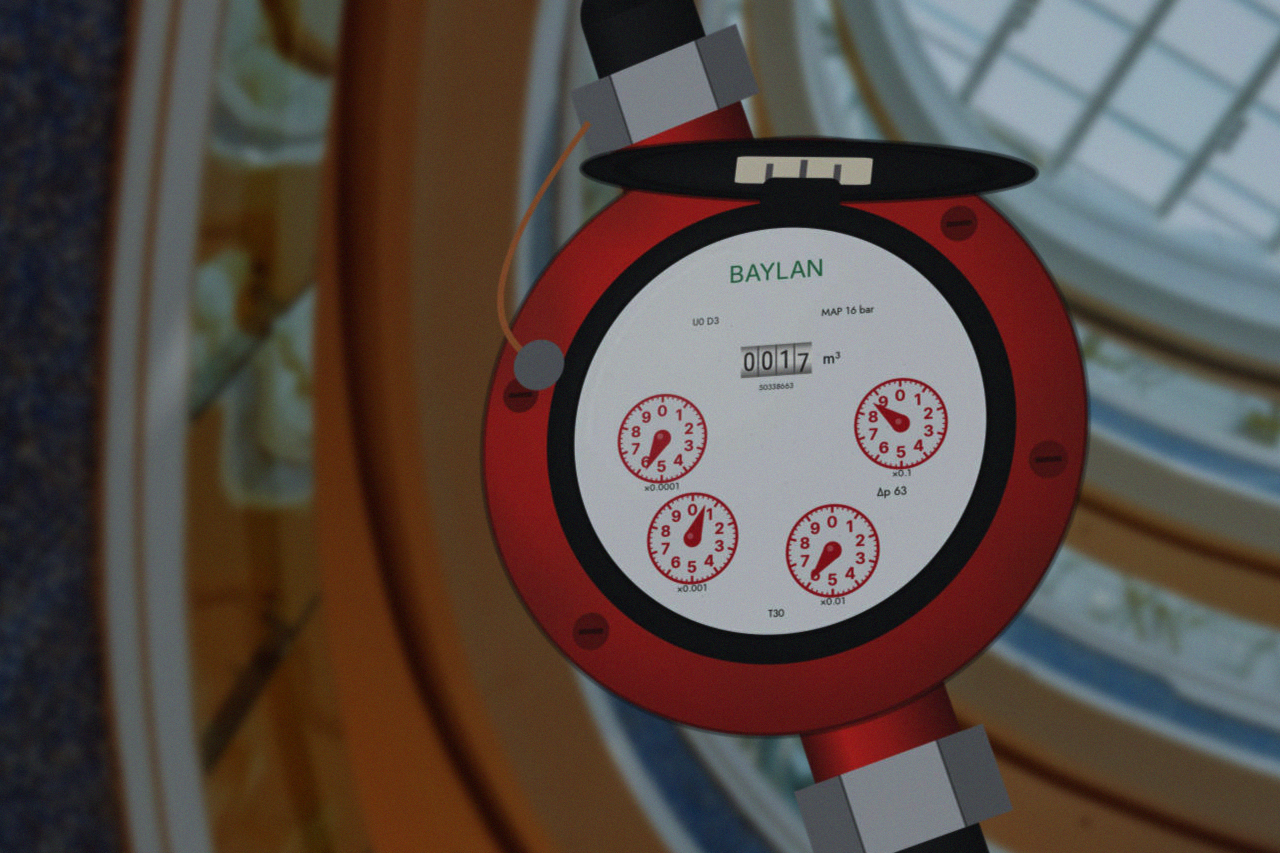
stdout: {"value": 16.8605, "unit": "m³"}
